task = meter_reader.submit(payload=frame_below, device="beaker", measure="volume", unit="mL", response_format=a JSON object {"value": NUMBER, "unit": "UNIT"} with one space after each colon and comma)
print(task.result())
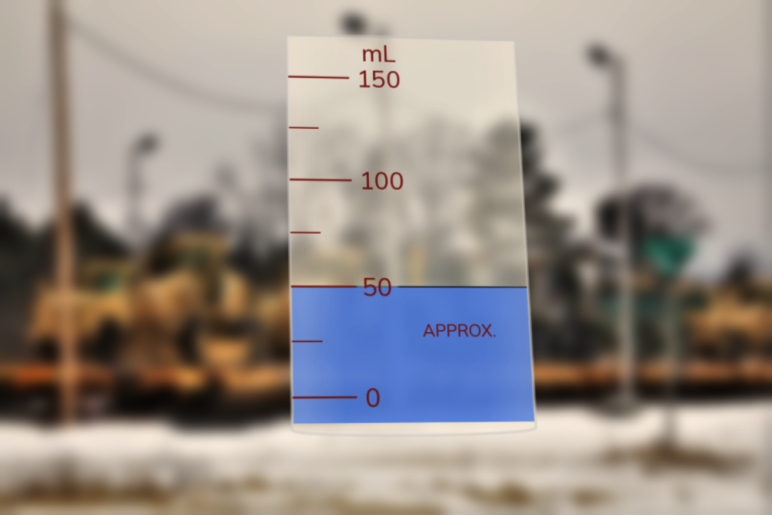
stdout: {"value": 50, "unit": "mL"}
